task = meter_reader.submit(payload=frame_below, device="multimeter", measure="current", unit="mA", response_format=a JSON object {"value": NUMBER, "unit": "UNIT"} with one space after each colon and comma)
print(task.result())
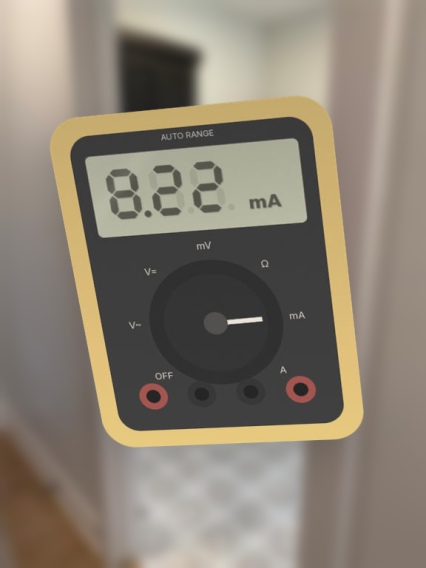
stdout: {"value": 8.22, "unit": "mA"}
